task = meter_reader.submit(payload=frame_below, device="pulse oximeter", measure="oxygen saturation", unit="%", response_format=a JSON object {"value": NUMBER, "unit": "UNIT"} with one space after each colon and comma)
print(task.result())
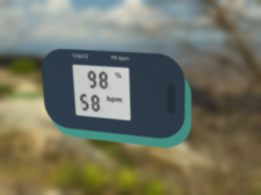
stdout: {"value": 98, "unit": "%"}
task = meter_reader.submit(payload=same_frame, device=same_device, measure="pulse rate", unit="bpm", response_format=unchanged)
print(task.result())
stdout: {"value": 58, "unit": "bpm"}
